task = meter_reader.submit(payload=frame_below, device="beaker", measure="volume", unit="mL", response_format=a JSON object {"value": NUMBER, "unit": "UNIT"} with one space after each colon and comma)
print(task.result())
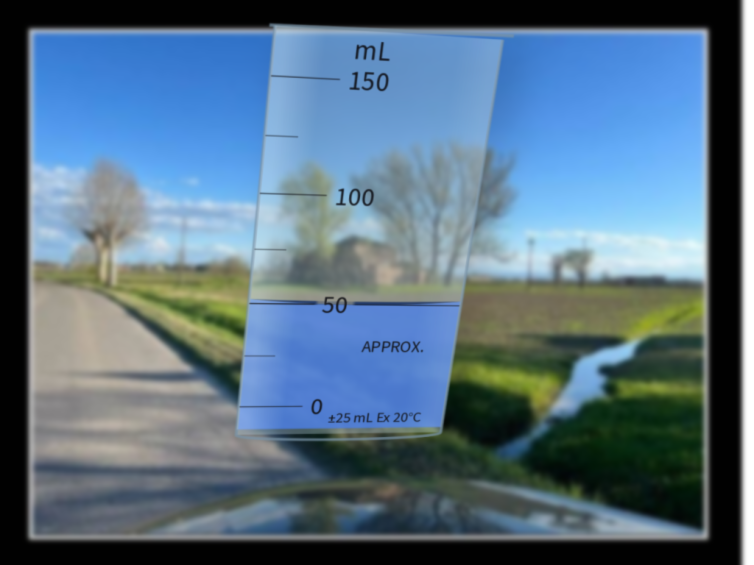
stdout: {"value": 50, "unit": "mL"}
